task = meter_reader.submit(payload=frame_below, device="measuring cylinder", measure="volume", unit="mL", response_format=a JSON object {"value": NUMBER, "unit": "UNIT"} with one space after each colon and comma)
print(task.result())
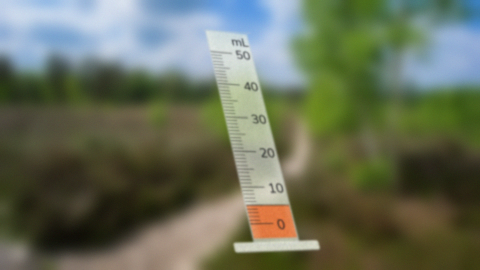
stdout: {"value": 5, "unit": "mL"}
